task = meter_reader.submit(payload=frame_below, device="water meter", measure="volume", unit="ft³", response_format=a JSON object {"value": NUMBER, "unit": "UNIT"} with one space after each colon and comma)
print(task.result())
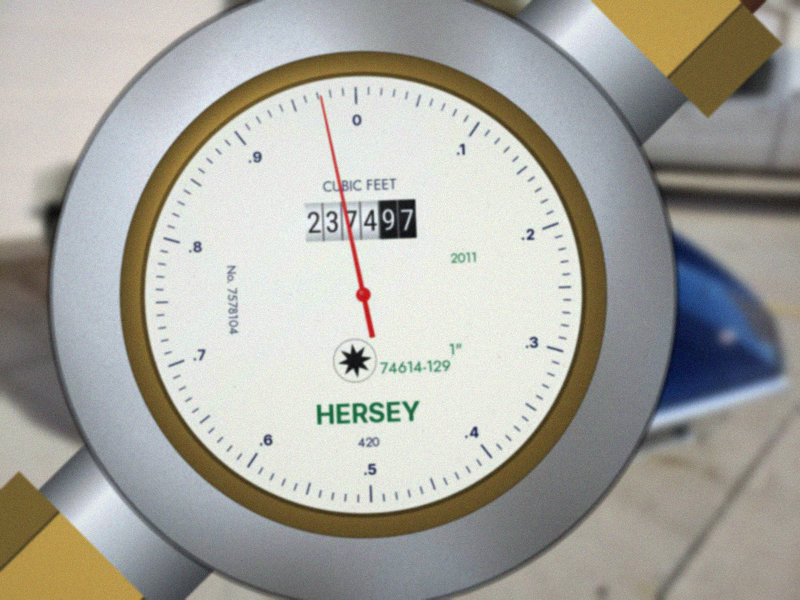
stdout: {"value": 237496.97, "unit": "ft³"}
